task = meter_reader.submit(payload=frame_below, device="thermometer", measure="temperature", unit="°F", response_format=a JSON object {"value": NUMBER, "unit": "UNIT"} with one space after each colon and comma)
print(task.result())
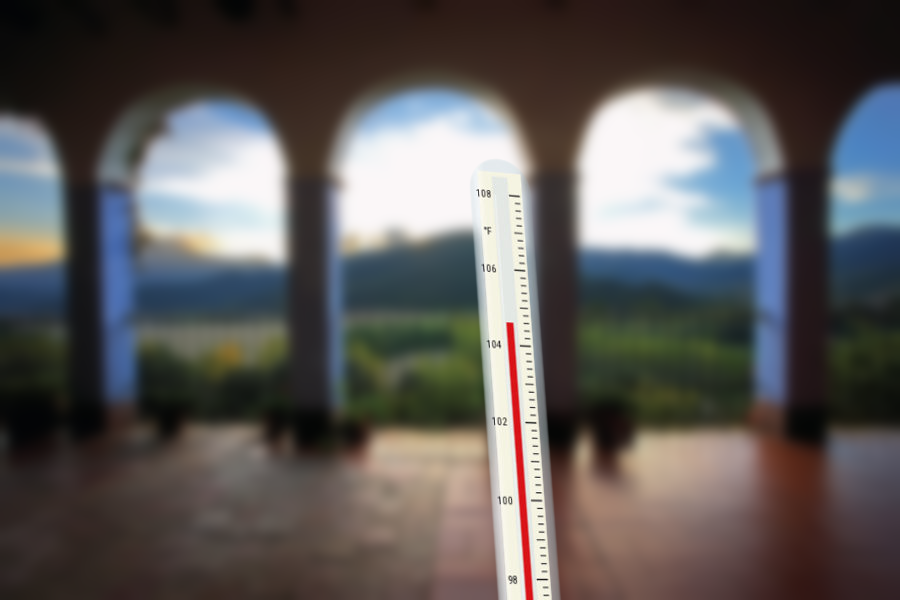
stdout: {"value": 104.6, "unit": "°F"}
